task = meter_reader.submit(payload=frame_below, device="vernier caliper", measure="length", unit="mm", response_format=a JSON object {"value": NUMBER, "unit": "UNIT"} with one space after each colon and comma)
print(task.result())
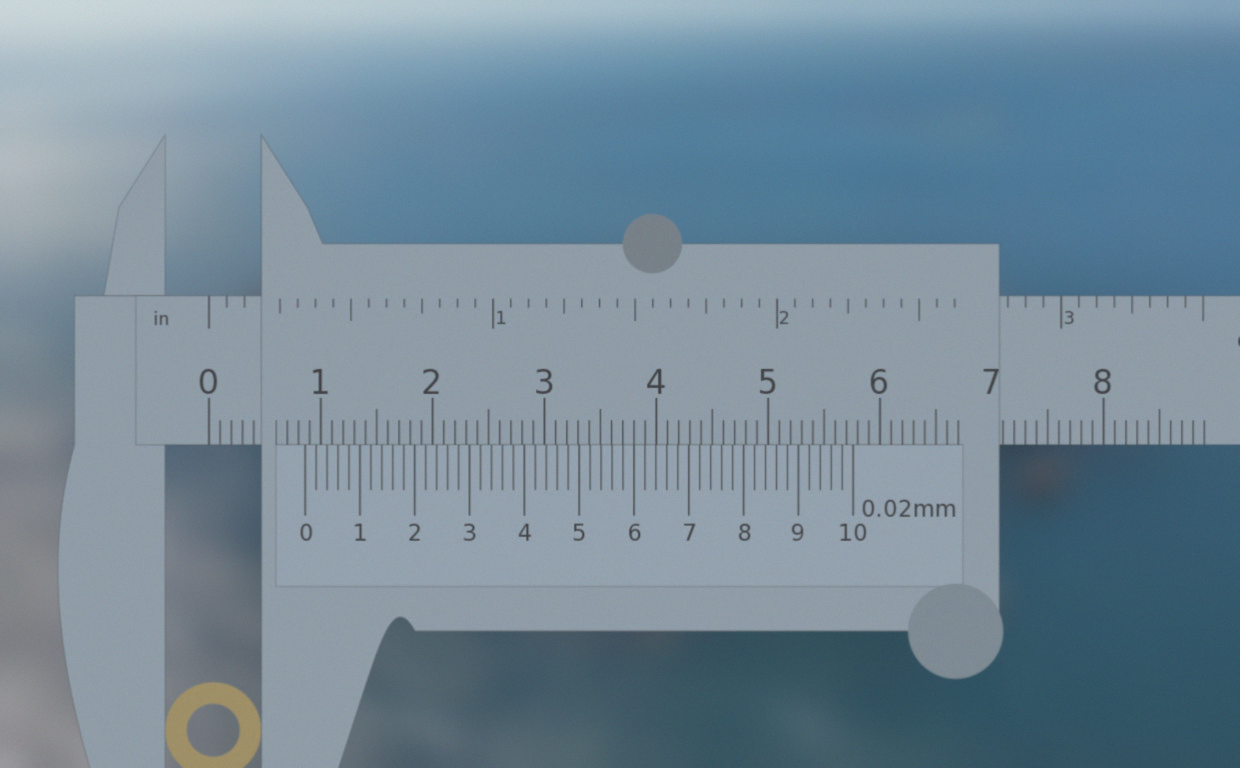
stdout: {"value": 8.6, "unit": "mm"}
